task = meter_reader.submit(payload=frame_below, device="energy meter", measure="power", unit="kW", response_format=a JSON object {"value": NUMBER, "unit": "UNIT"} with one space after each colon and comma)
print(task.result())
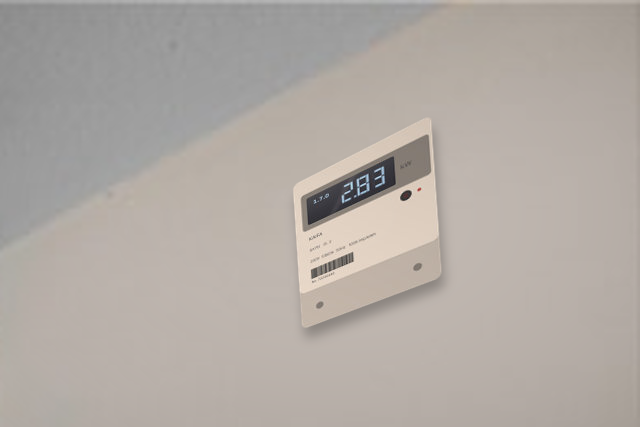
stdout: {"value": 2.83, "unit": "kW"}
